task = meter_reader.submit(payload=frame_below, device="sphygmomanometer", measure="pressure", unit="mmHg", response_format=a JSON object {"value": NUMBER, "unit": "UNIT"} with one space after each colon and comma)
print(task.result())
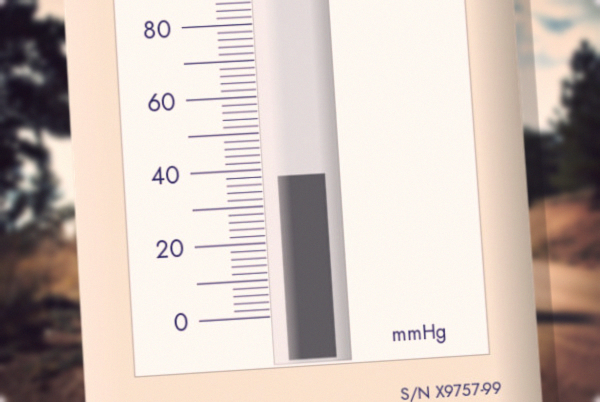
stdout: {"value": 38, "unit": "mmHg"}
